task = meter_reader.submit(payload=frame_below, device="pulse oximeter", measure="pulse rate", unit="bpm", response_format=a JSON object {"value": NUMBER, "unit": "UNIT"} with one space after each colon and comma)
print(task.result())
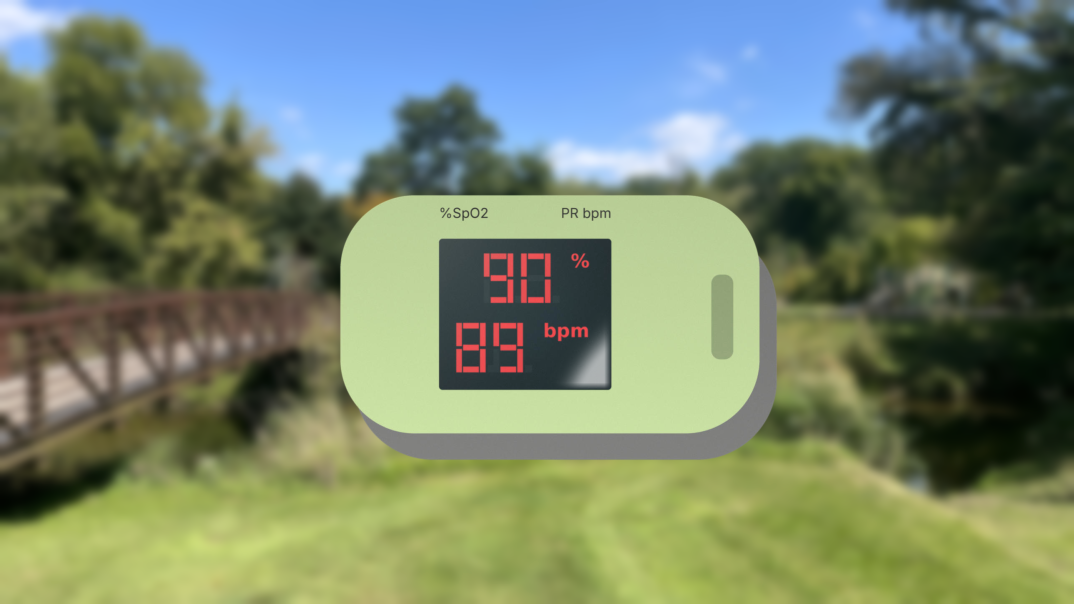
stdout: {"value": 89, "unit": "bpm"}
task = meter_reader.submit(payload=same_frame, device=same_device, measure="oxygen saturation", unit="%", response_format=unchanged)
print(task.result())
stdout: {"value": 90, "unit": "%"}
